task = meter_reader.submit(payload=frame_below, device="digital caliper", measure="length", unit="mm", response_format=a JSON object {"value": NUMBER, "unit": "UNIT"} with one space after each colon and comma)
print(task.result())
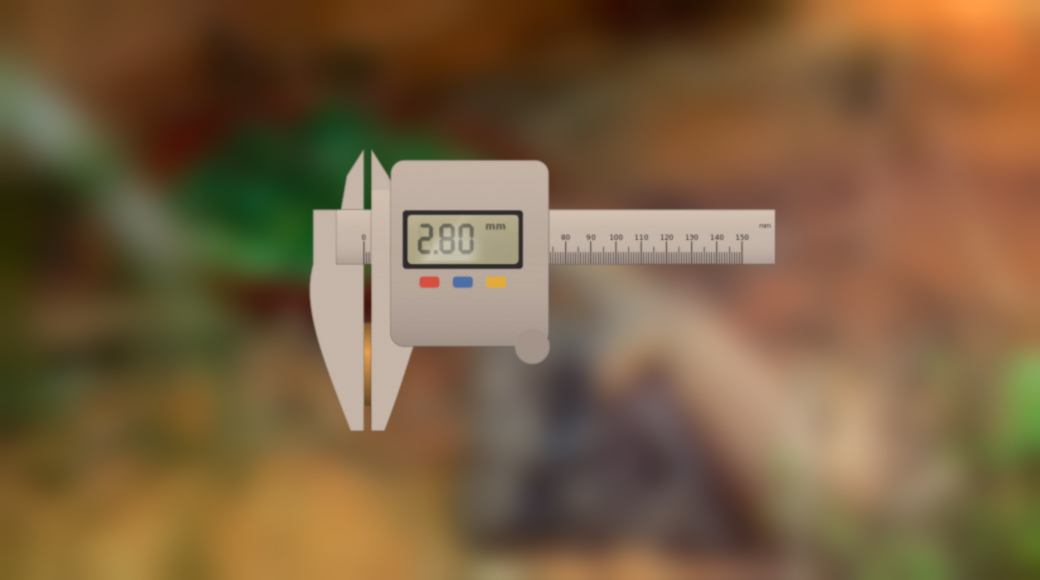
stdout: {"value": 2.80, "unit": "mm"}
